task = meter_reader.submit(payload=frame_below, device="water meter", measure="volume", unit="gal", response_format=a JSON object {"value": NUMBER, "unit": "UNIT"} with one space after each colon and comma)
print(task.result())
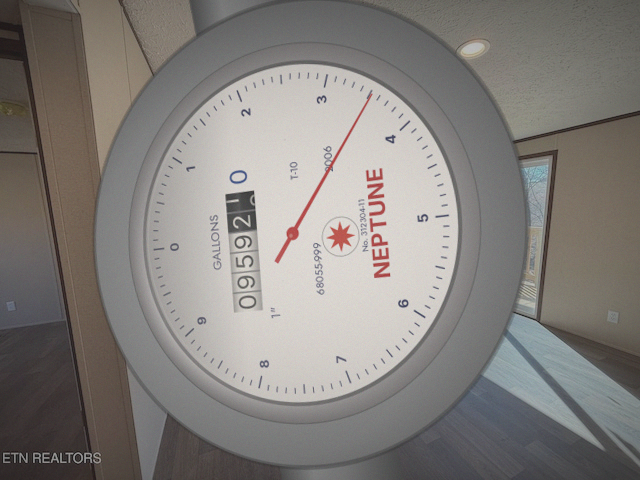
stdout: {"value": 959213.5, "unit": "gal"}
